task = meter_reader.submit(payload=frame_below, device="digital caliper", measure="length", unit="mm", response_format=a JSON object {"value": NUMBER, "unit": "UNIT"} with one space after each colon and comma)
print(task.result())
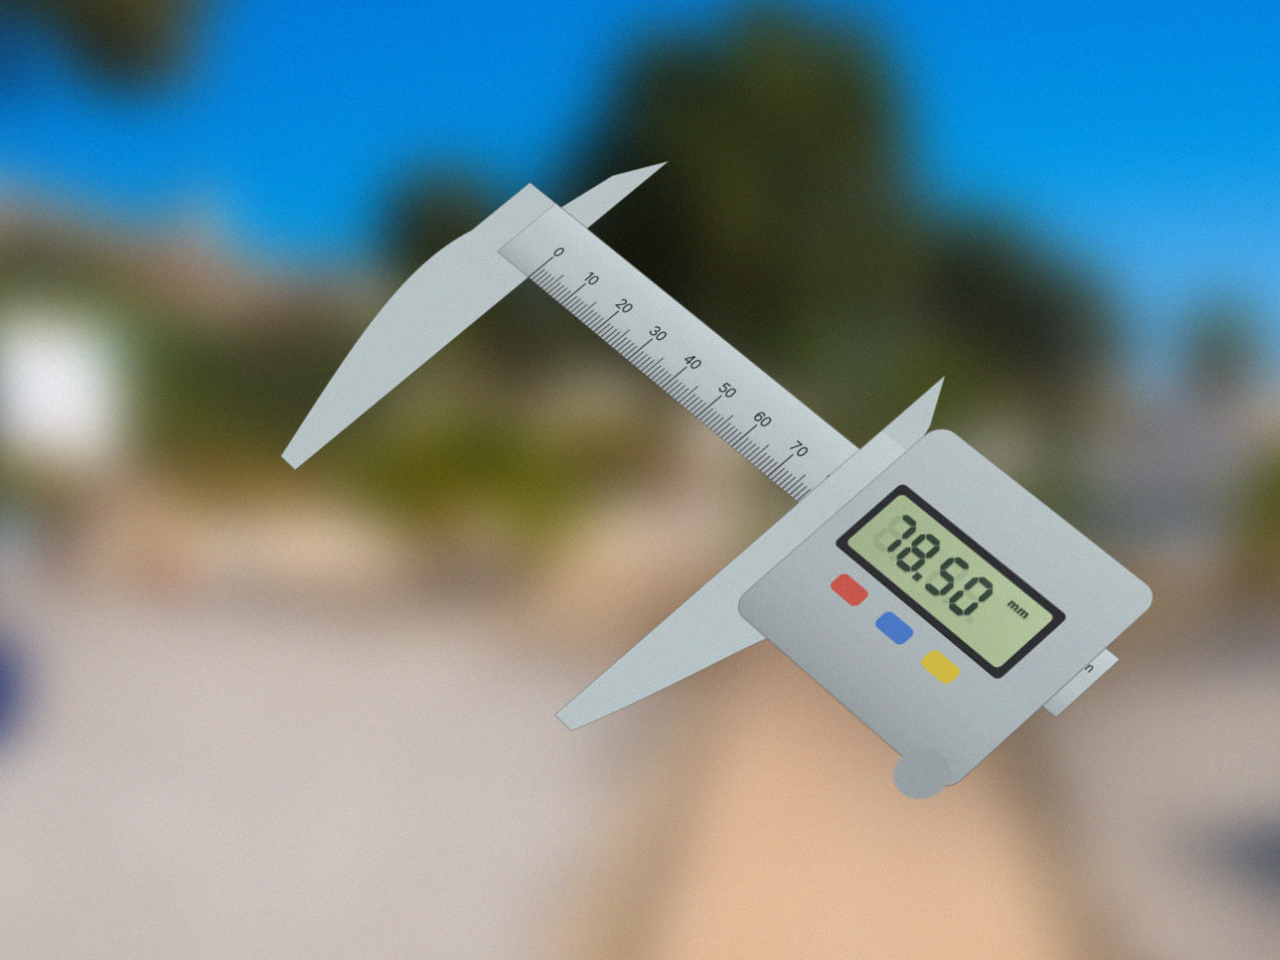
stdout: {"value": 78.50, "unit": "mm"}
